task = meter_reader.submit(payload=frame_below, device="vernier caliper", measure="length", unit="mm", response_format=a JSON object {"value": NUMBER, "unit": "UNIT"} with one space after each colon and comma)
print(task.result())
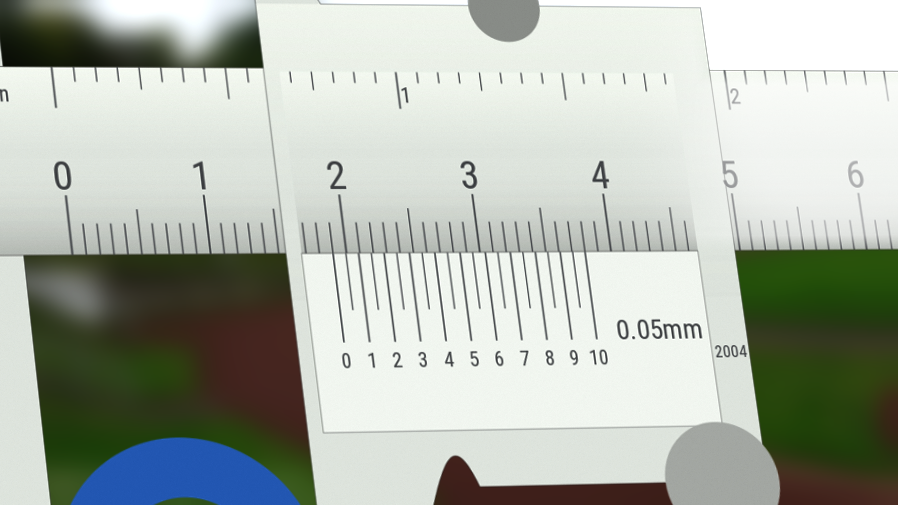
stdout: {"value": 19.0, "unit": "mm"}
